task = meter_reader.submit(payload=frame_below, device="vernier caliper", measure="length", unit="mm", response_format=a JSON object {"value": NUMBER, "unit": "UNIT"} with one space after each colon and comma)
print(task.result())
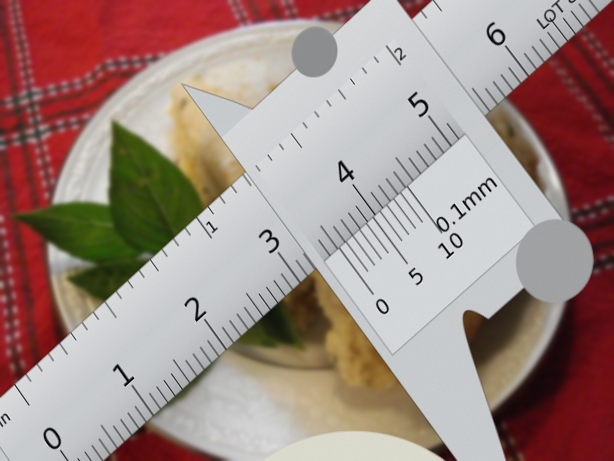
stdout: {"value": 35.2, "unit": "mm"}
